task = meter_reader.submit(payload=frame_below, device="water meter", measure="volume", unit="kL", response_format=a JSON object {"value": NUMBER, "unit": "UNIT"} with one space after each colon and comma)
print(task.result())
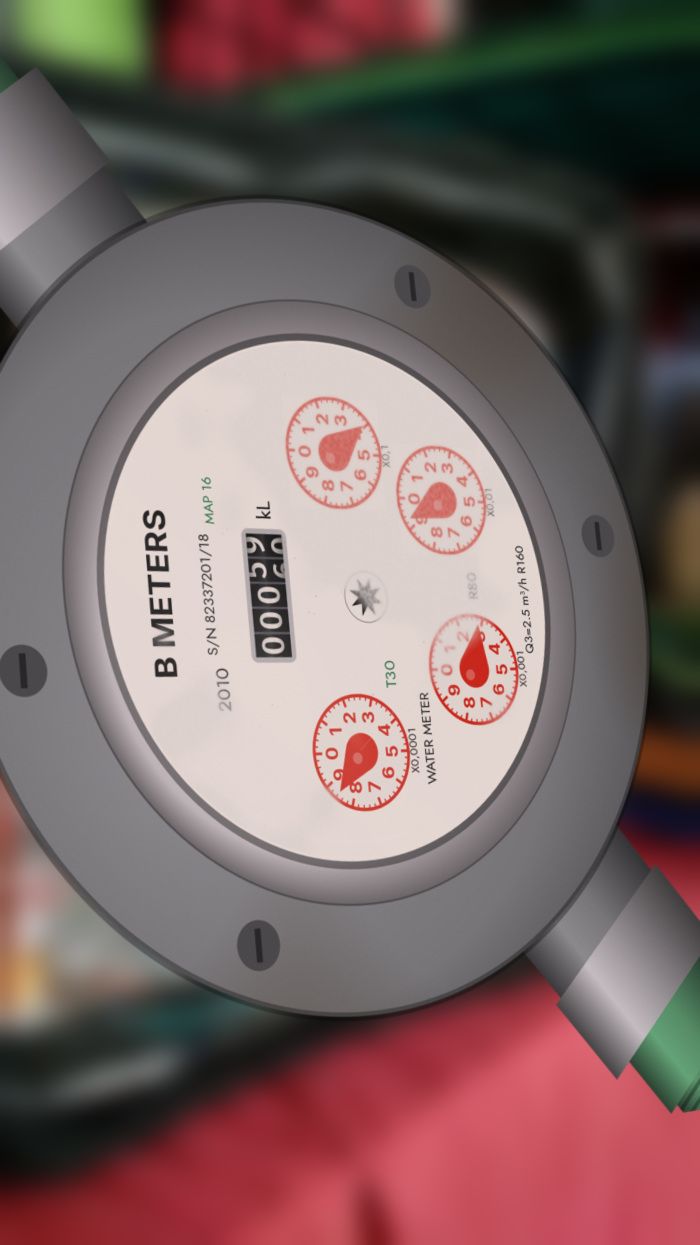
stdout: {"value": 59.3928, "unit": "kL"}
